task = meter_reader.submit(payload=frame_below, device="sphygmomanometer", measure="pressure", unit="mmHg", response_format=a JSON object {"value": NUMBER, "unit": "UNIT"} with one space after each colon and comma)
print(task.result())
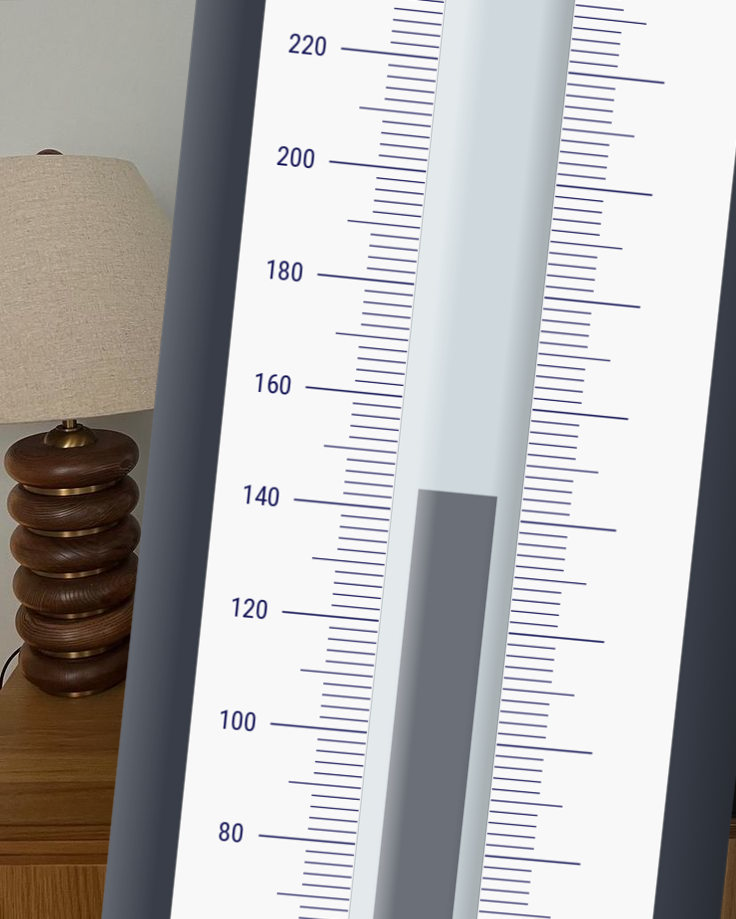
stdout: {"value": 144, "unit": "mmHg"}
